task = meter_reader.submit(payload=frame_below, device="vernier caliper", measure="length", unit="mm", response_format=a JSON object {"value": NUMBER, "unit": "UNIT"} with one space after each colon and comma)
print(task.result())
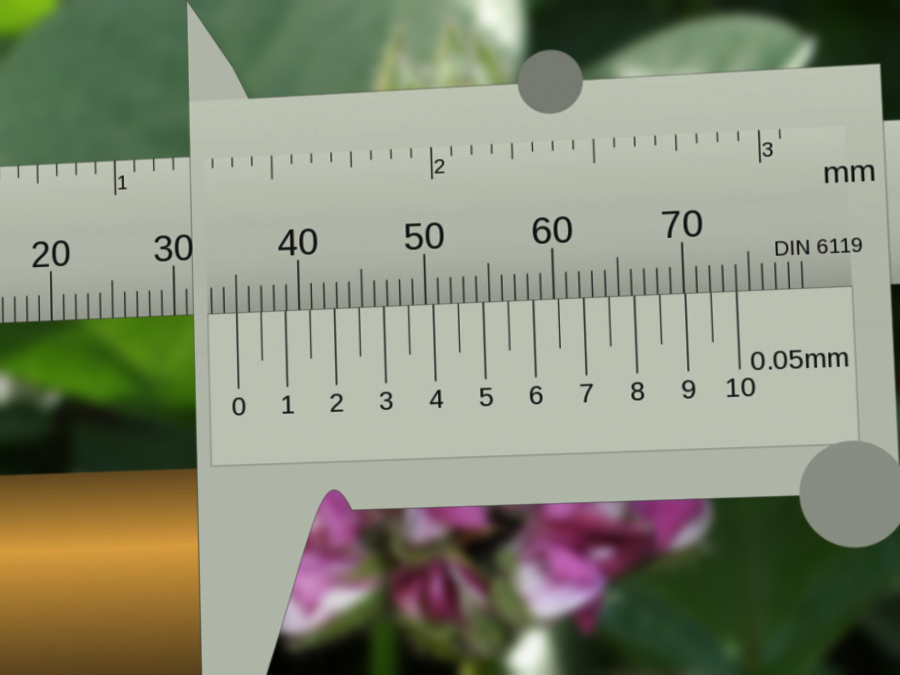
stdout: {"value": 35.0, "unit": "mm"}
